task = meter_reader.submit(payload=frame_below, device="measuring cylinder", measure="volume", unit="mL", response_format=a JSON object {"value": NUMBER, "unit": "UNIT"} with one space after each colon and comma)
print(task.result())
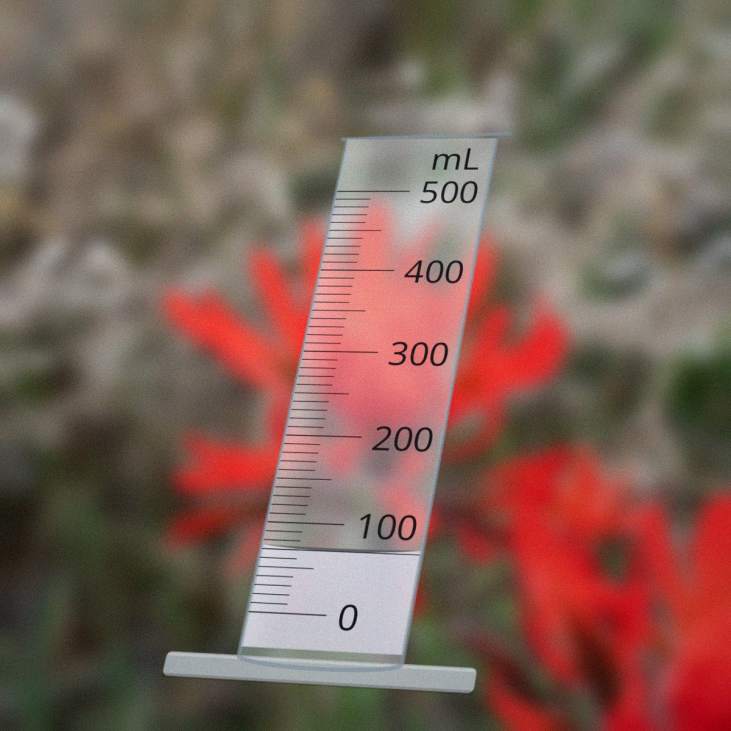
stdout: {"value": 70, "unit": "mL"}
